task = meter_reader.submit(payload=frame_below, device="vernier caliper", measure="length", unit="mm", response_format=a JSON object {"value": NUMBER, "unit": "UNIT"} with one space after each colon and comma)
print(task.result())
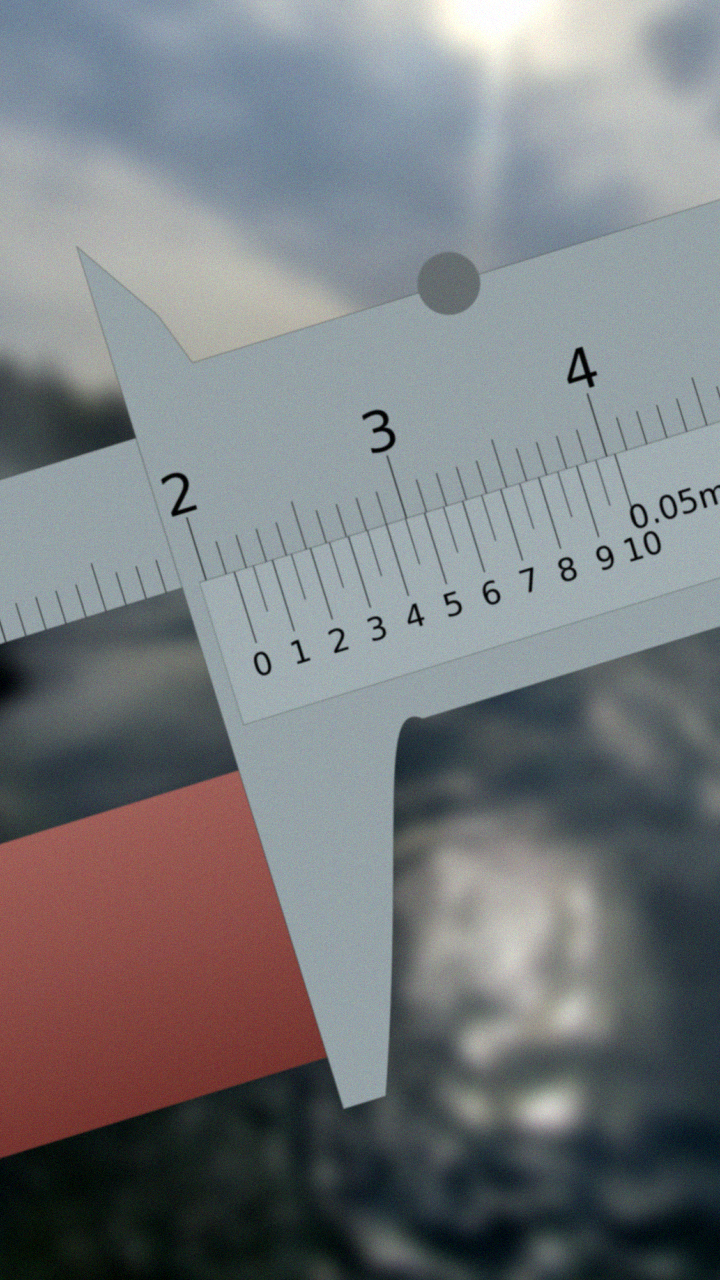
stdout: {"value": 21.4, "unit": "mm"}
